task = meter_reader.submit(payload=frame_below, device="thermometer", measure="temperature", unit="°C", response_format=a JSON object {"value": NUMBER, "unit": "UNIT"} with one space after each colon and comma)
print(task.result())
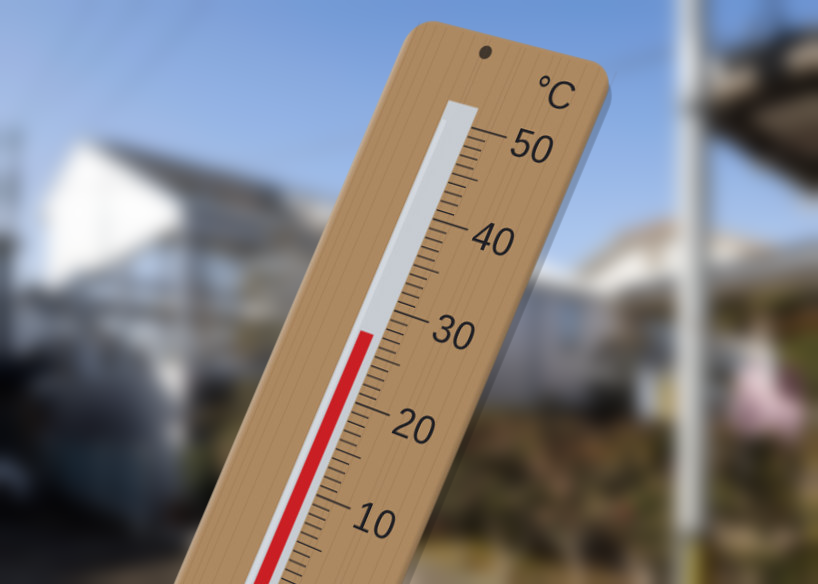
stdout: {"value": 27, "unit": "°C"}
